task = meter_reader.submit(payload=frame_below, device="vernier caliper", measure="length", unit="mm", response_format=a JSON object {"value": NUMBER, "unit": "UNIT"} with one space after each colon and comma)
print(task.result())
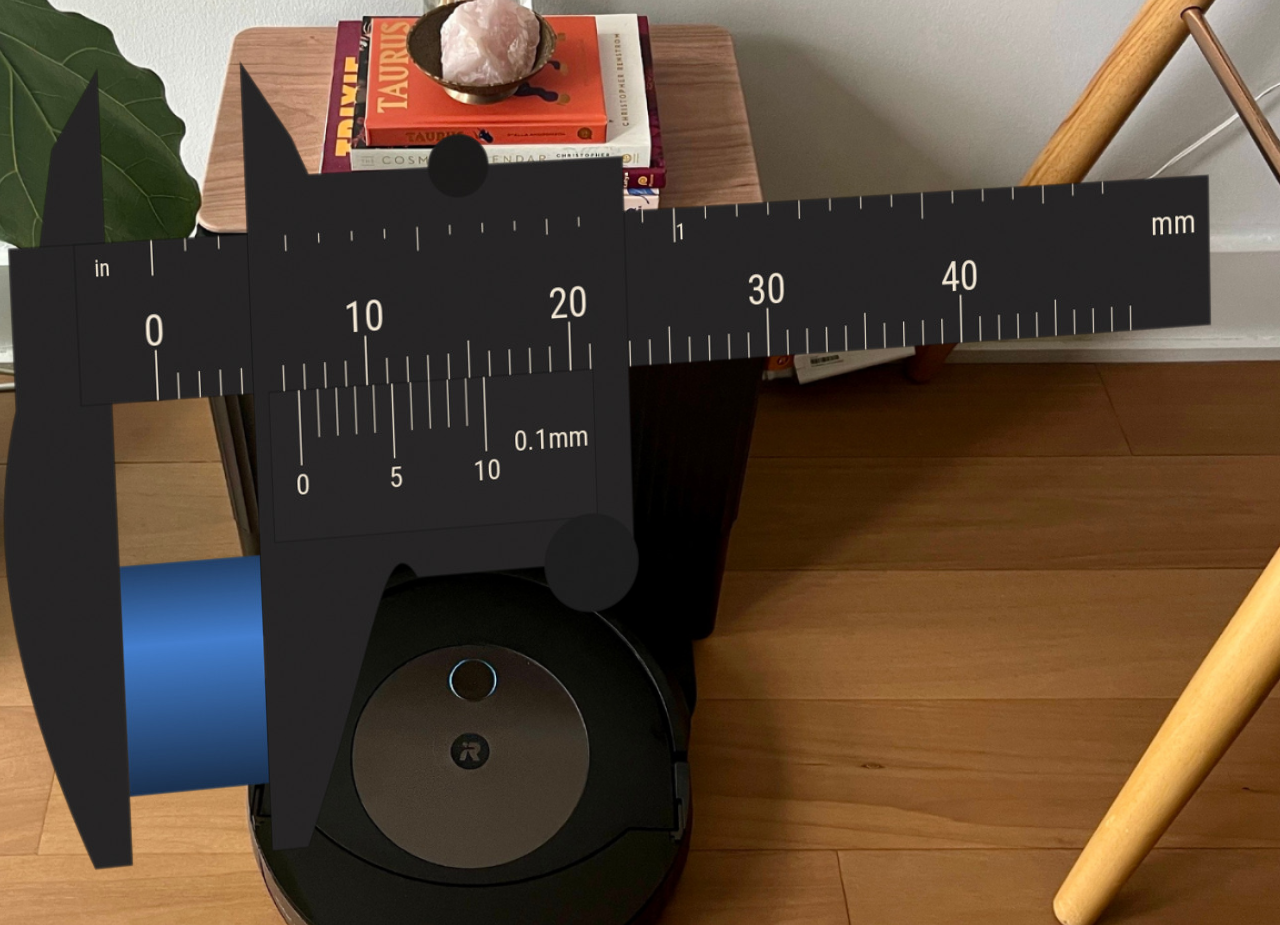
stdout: {"value": 6.7, "unit": "mm"}
